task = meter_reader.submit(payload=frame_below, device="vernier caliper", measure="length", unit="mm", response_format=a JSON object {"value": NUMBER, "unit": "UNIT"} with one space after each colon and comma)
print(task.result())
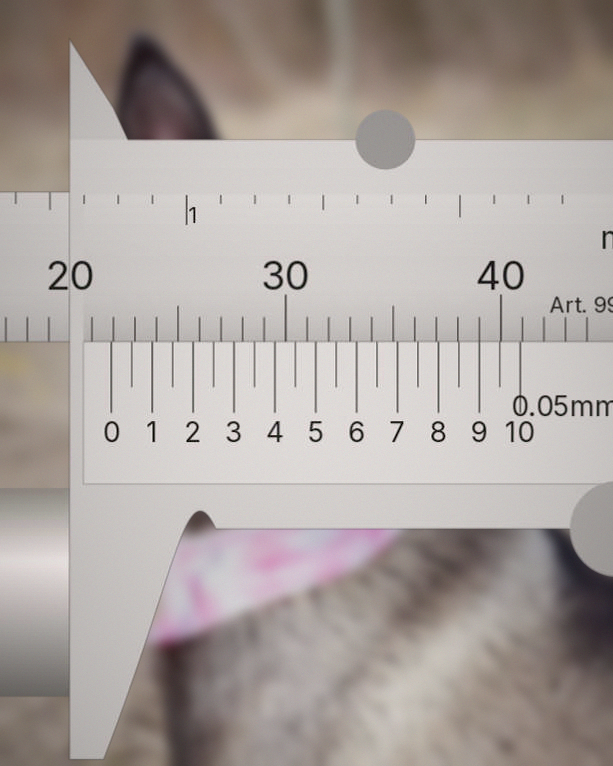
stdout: {"value": 21.90, "unit": "mm"}
